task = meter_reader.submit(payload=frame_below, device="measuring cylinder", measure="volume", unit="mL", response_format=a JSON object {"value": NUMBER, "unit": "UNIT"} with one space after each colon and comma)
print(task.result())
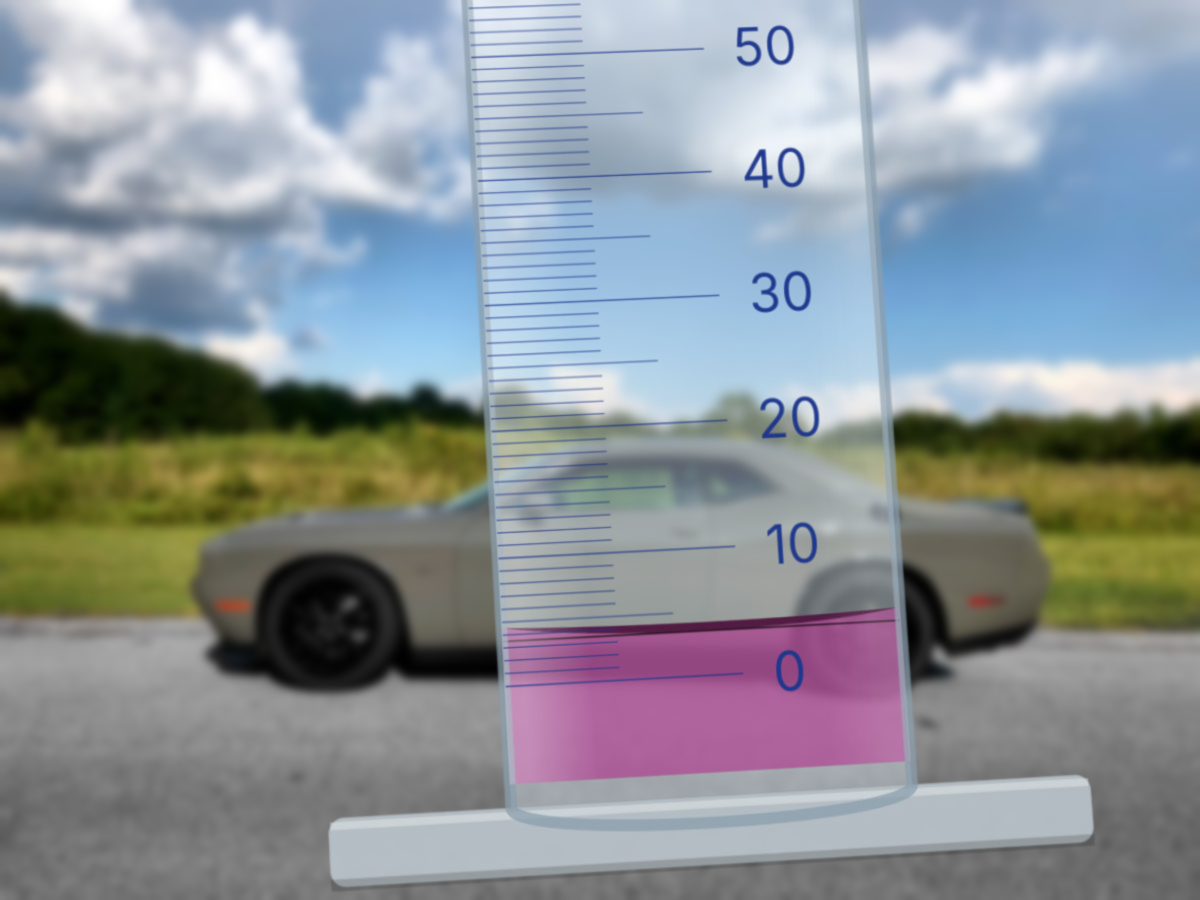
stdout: {"value": 3.5, "unit": "mL"}
